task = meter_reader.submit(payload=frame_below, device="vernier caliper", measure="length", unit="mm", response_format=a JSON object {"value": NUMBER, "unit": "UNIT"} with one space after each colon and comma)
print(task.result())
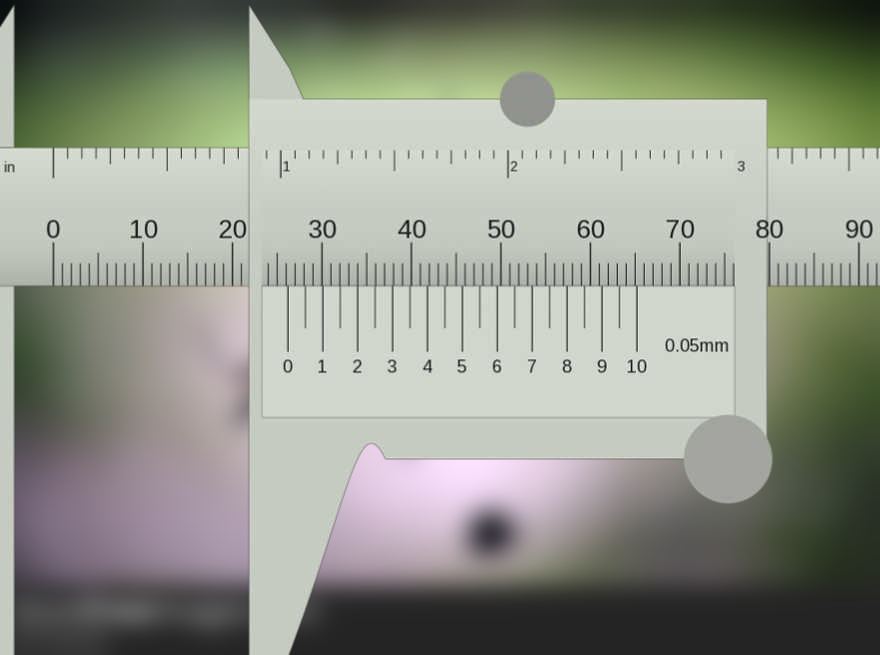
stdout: {"value": 26.2, "unit": "mm"}
